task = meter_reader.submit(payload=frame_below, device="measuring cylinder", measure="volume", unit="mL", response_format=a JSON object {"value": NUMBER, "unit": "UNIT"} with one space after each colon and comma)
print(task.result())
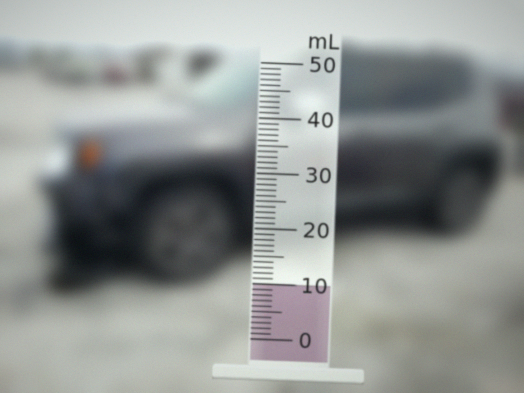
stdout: {"value": 10, "unit": "mL"}
